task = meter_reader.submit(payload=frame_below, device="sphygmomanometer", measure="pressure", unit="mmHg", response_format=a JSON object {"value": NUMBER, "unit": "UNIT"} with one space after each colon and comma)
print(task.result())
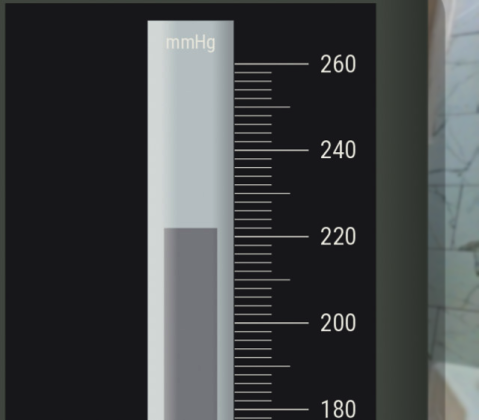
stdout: {"value": 222, "unit": "mmHg"}
